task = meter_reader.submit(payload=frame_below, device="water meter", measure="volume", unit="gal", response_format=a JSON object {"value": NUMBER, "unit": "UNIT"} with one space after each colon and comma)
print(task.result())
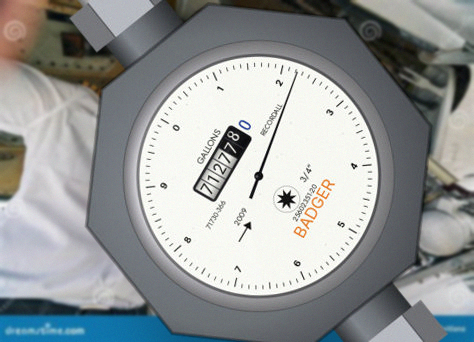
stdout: {"value": 7127782.2, "unit": "gal"}
